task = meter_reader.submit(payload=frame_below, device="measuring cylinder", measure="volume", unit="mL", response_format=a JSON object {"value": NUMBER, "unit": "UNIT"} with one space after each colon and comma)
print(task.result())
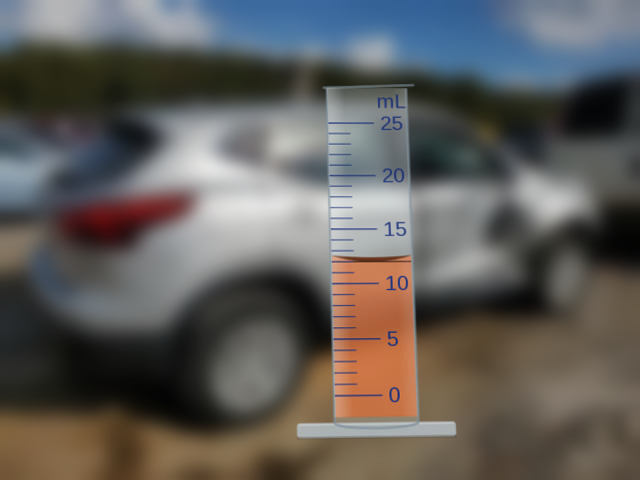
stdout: {"value": 12, "unit": "mL"}
